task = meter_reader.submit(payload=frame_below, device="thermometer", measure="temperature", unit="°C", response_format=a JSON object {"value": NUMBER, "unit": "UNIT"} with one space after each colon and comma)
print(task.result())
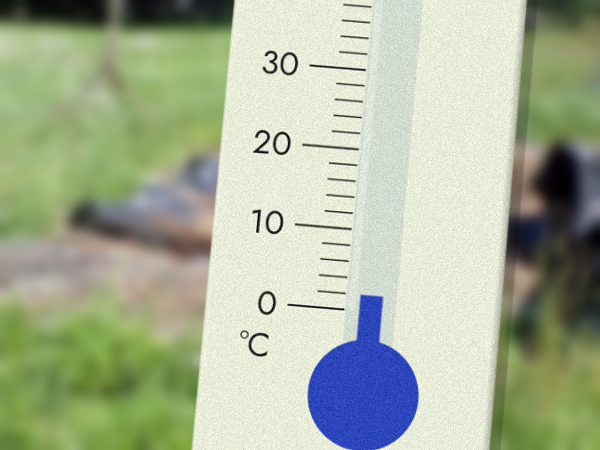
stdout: {"value": 2, "unit": "°C"}
